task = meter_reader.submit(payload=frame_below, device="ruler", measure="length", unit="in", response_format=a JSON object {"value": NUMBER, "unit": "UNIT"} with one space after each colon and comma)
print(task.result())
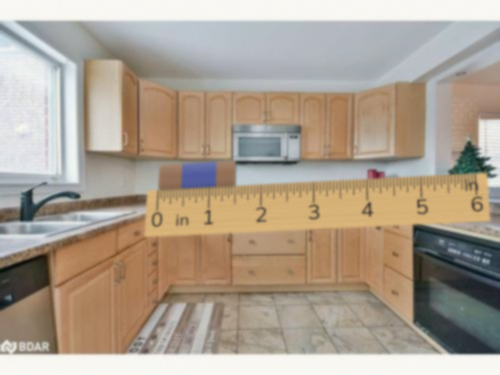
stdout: {"value": 1.5, "unit": "in"}
